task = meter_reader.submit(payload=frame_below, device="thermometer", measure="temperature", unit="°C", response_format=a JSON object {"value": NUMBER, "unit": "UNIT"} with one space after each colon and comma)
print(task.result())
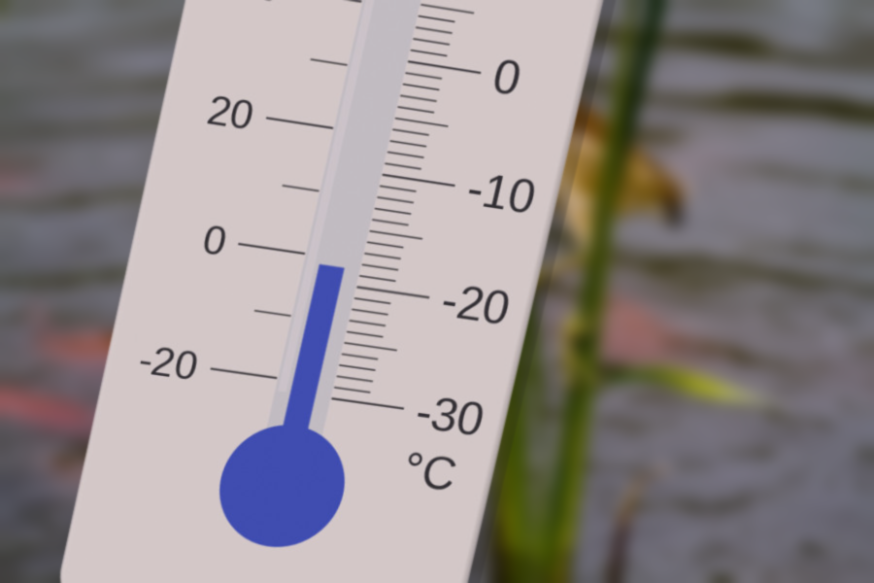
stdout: {"value": -18.5, "unit": "°C"}
